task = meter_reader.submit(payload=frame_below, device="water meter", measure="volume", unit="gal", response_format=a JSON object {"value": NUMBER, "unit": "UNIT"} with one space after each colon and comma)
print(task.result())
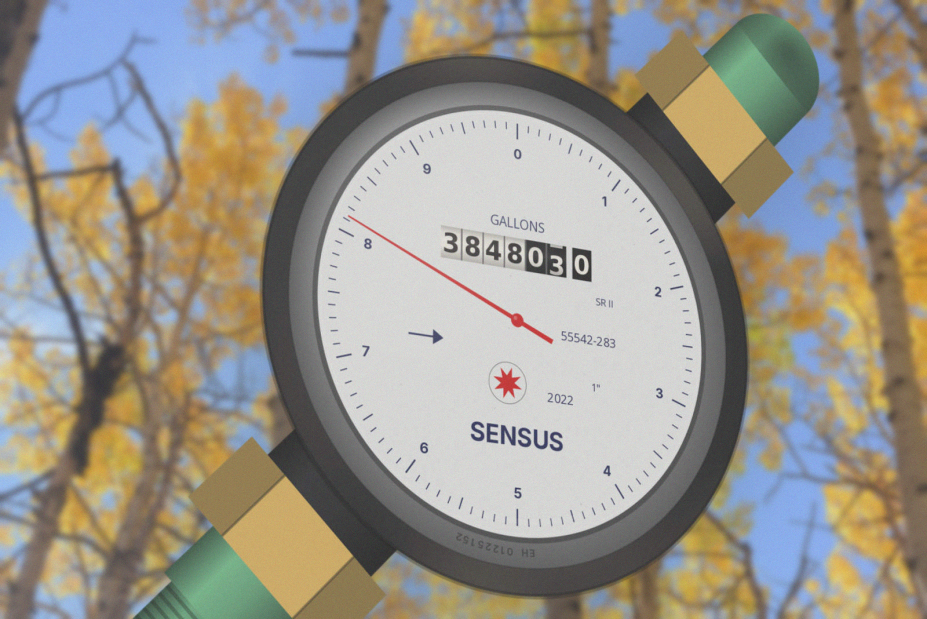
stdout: {"value": 3848028.1, "unit": "gal"}
